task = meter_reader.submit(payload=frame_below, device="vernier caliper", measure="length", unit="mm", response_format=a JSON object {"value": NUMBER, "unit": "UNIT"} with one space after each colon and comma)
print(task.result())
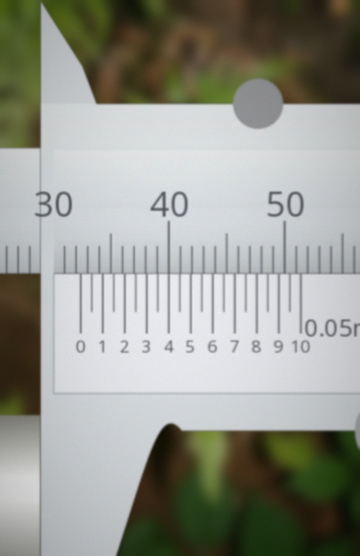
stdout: {"value": 32.4, "unit": "mm"}
